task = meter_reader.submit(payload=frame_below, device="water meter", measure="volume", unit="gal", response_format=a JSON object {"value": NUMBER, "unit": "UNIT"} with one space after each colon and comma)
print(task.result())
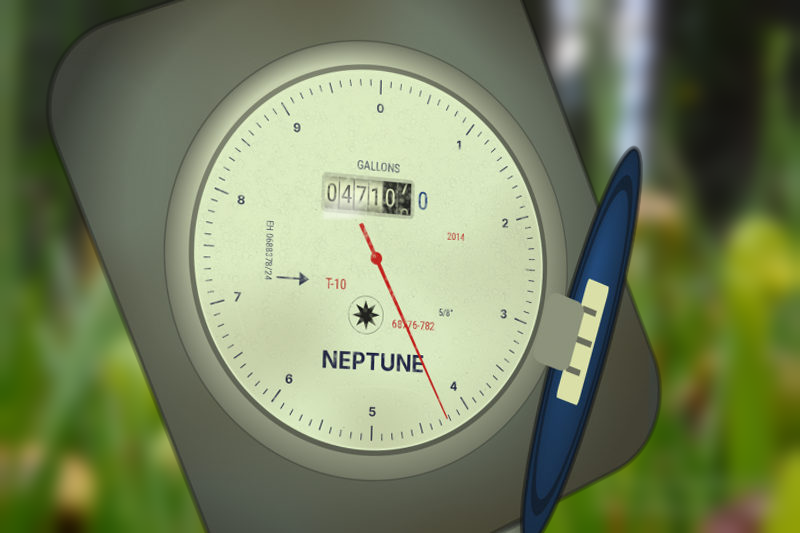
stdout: {"value": 471074.2, "unit": "gal"}
